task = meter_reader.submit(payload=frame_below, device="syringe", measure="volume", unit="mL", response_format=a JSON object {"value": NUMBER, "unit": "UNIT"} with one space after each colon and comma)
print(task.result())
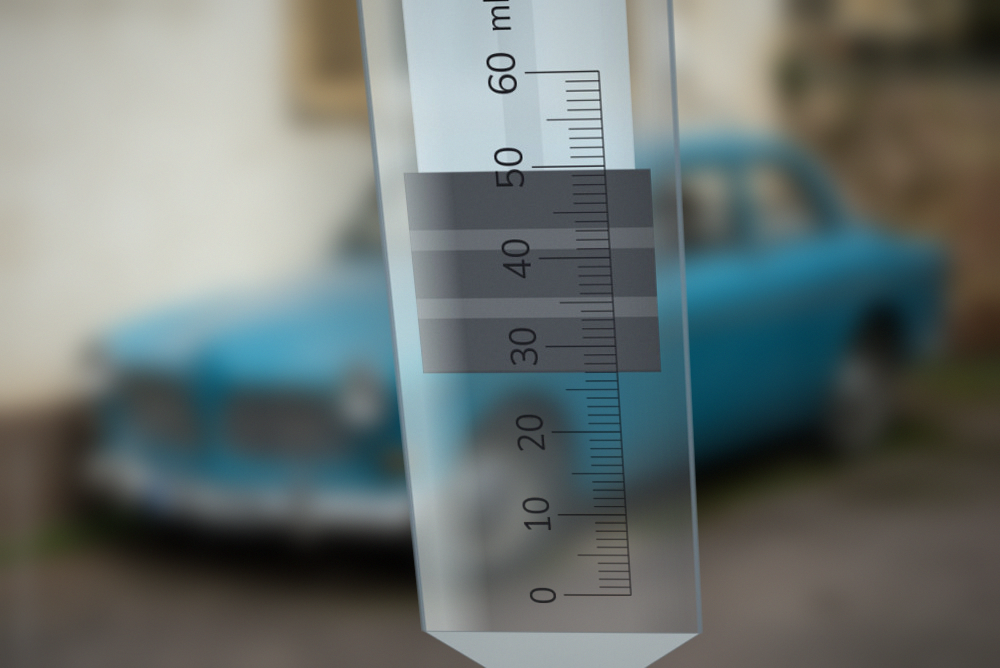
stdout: {"value": 27, "unit": "mL"}
